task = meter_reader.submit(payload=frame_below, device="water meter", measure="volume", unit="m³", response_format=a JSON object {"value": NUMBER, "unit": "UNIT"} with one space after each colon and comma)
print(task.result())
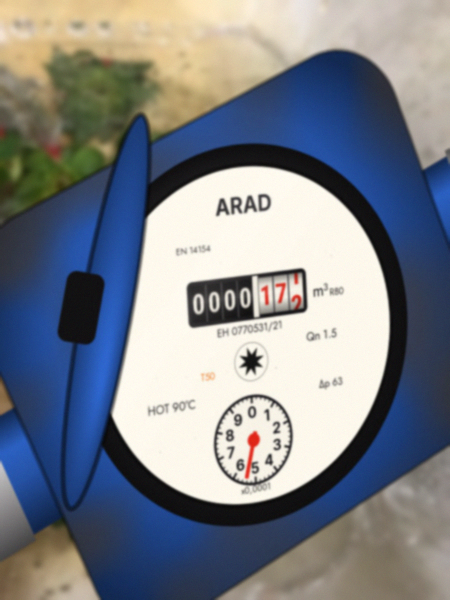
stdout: {"value": 0.1715, "unit": "m³"}
